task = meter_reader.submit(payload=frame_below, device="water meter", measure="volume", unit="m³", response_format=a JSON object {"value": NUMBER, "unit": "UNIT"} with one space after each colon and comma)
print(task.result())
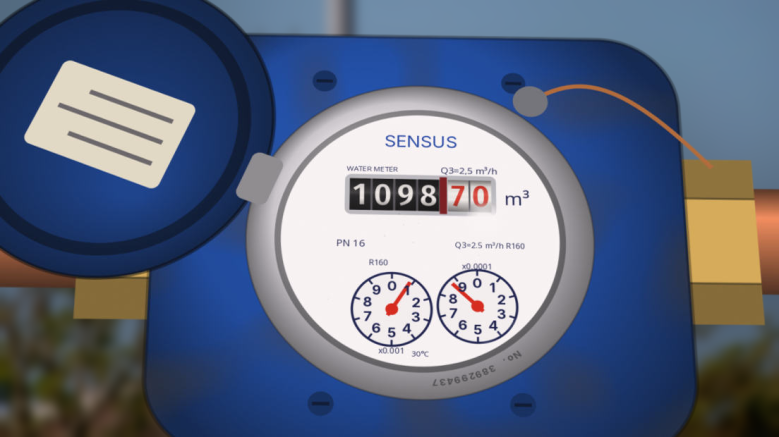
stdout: {"value": 1098.7008, "unit": "m³"}
